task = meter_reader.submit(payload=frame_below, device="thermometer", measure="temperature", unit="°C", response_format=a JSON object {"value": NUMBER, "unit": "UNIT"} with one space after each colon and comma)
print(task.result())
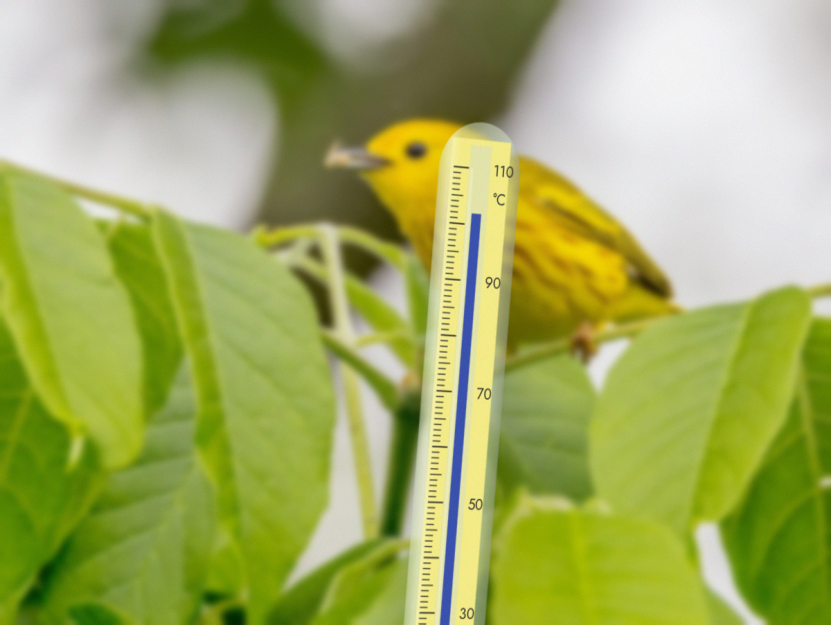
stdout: {"value": 102, "unit": "°C"}
